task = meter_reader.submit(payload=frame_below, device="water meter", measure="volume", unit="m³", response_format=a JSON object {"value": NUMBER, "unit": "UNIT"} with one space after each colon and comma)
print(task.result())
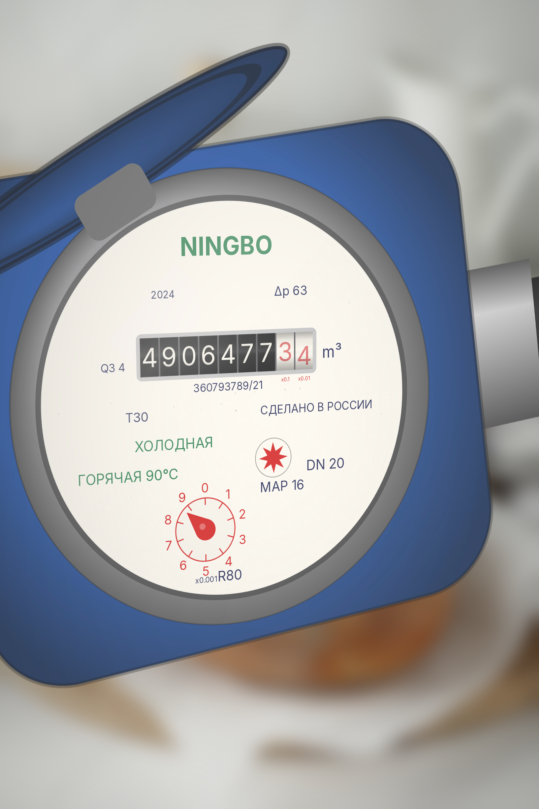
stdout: {"value": 4906477.338, "unit": "m³"}
